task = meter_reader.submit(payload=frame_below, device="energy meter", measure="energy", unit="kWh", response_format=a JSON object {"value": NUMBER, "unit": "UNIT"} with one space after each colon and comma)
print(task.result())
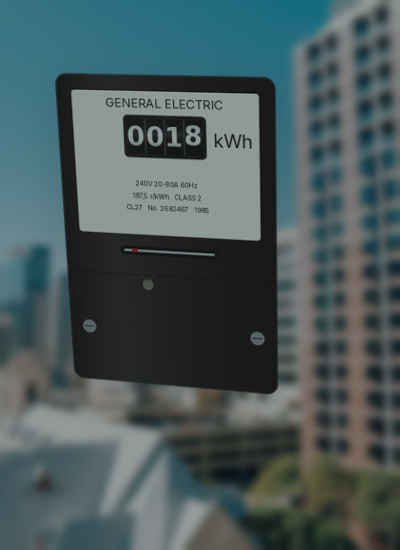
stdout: {"value": 18, "unit": "kWh"}
